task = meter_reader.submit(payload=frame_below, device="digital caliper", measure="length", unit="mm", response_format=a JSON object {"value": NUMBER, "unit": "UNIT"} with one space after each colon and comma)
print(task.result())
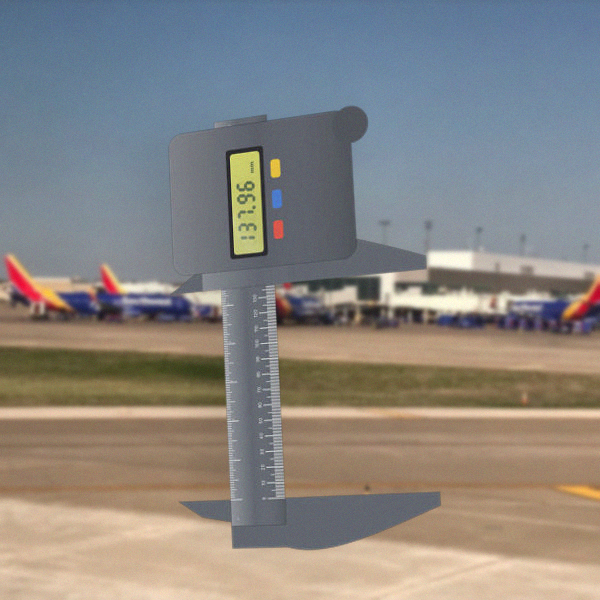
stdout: {"value": 137.96, "unit": "mm"}
